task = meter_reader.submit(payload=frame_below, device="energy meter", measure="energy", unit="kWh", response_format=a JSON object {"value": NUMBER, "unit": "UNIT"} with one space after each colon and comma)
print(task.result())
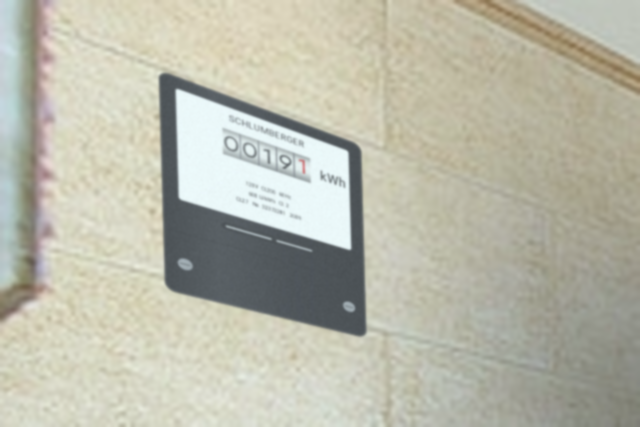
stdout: {"value": 19.1, "unit": "kWh"}
